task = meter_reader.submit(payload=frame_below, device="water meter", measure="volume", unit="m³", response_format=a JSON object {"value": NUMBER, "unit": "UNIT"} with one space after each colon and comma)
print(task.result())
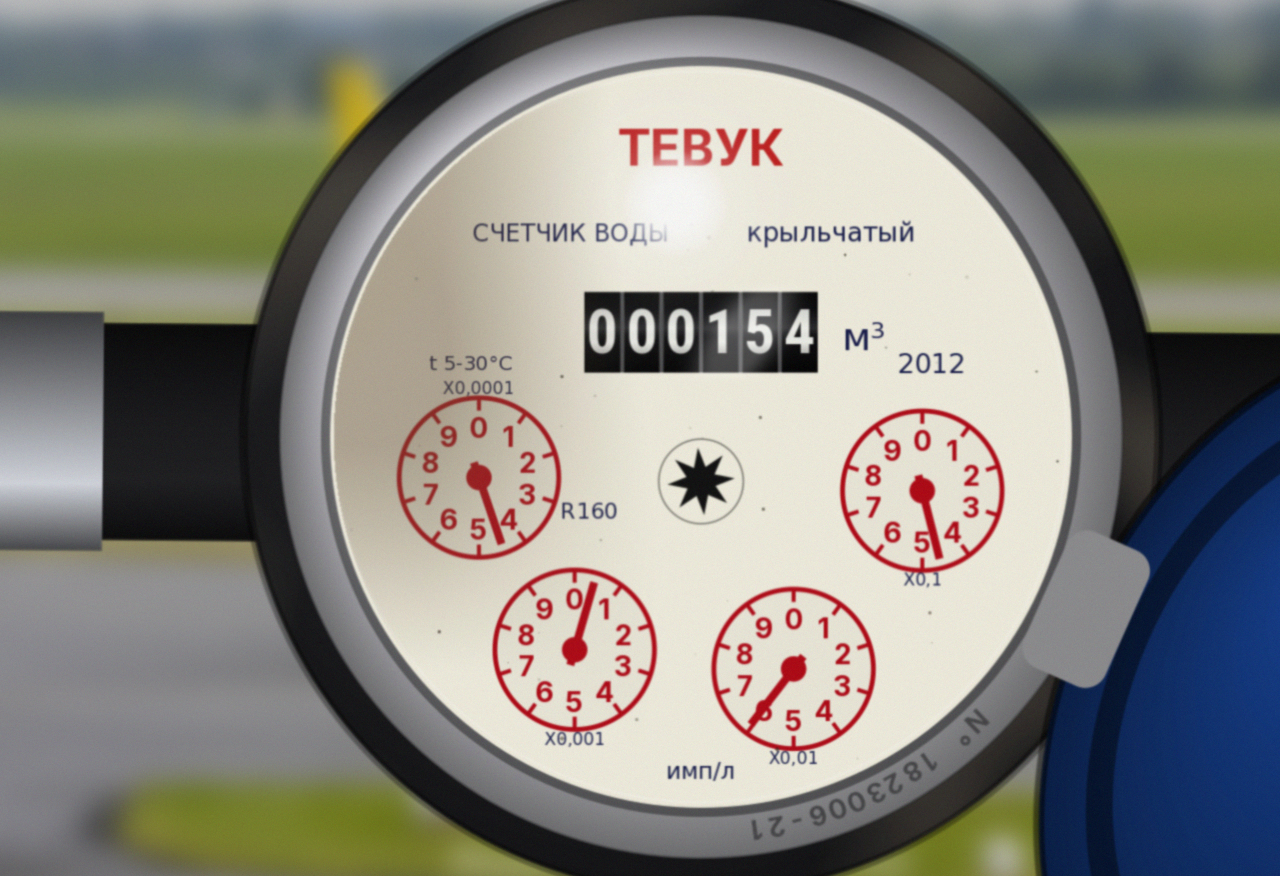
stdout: {"value": 154.4604, "unit": "m³"}
